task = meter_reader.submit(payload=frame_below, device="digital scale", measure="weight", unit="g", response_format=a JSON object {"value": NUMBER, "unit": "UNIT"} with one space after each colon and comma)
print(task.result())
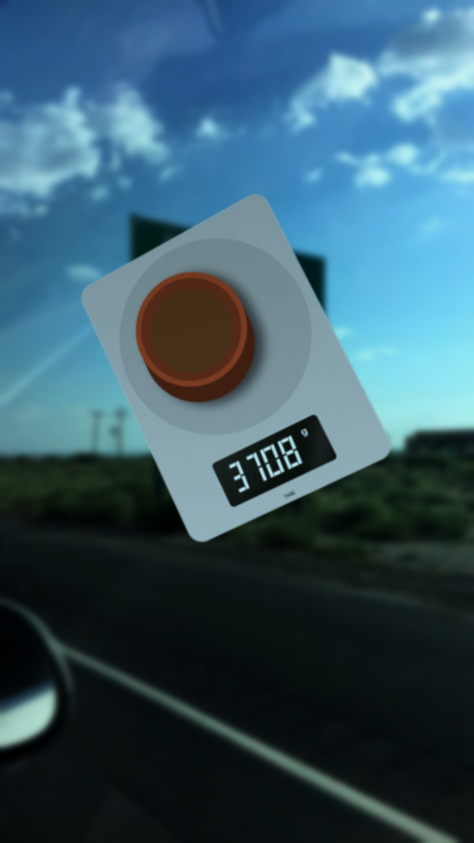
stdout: {"value": 3708, "unit": "g"}
